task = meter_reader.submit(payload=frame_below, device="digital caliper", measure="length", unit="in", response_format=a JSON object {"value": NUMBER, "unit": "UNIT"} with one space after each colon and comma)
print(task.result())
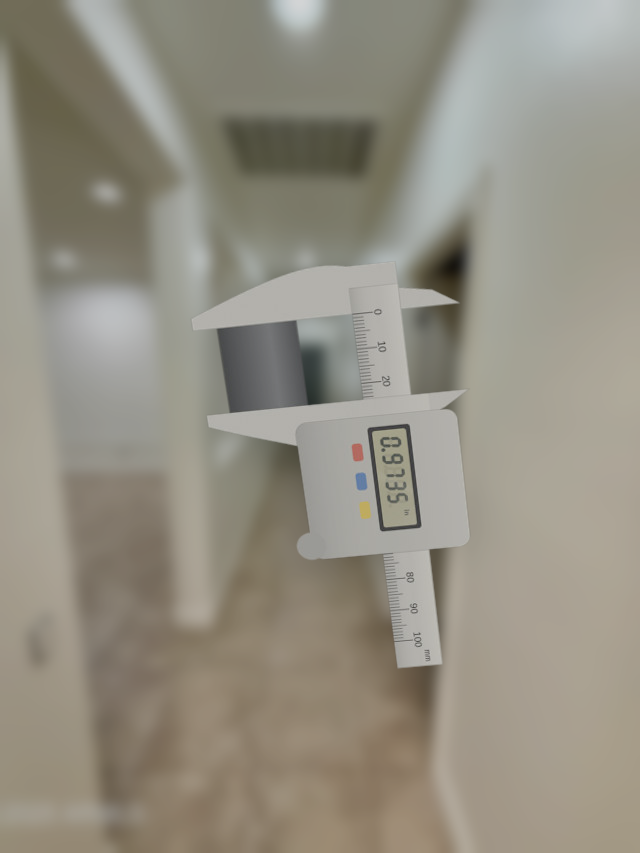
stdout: {"value": 0.9735, "unit": "in"}
